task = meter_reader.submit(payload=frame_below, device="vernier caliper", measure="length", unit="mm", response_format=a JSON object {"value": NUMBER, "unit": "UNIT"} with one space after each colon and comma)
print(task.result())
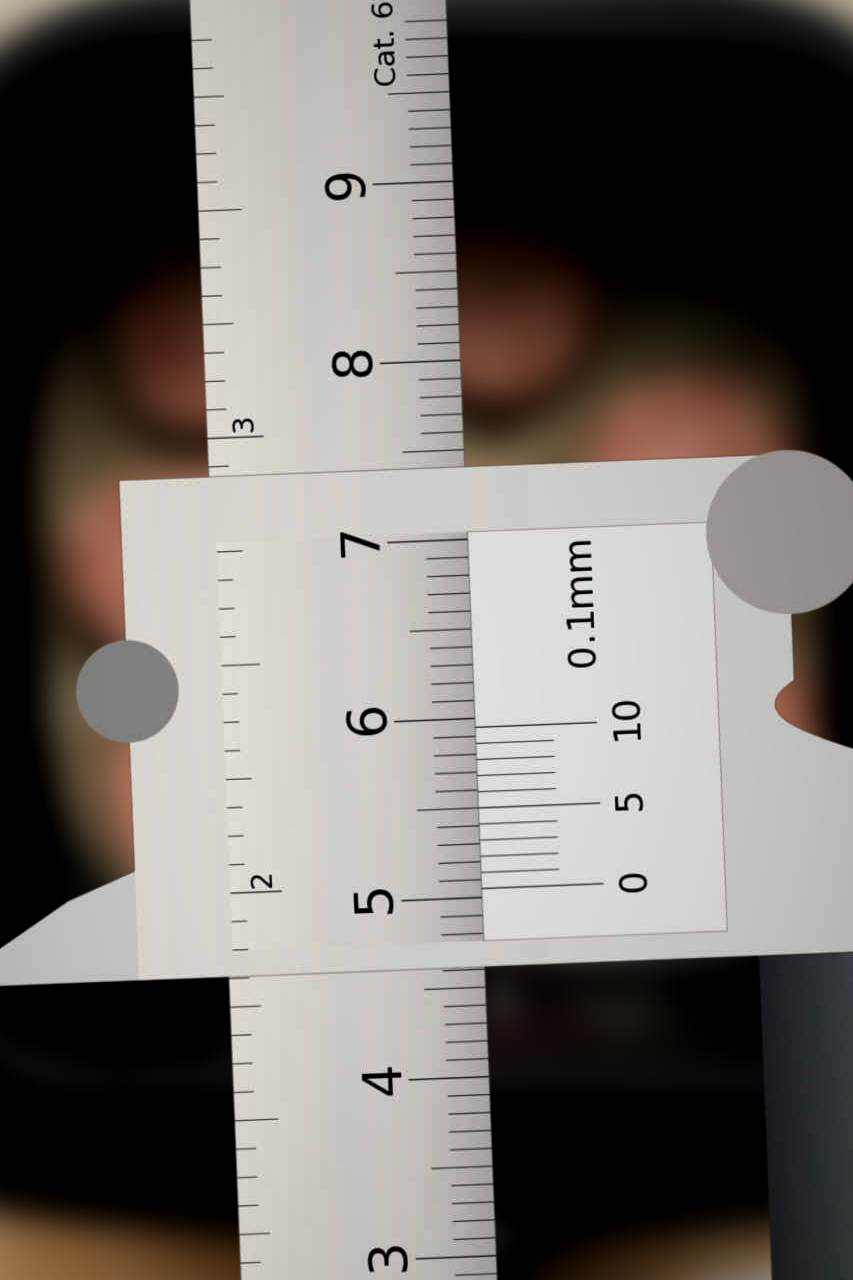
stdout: {"value": 50.5, "unit": "mm"}
